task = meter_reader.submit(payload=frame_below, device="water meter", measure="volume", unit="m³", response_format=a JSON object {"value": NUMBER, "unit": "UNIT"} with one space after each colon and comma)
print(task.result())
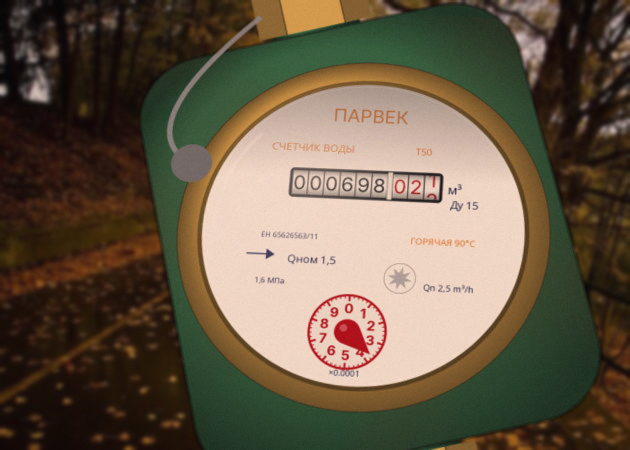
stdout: {"value": 698.0213, "unit": "m³"}
